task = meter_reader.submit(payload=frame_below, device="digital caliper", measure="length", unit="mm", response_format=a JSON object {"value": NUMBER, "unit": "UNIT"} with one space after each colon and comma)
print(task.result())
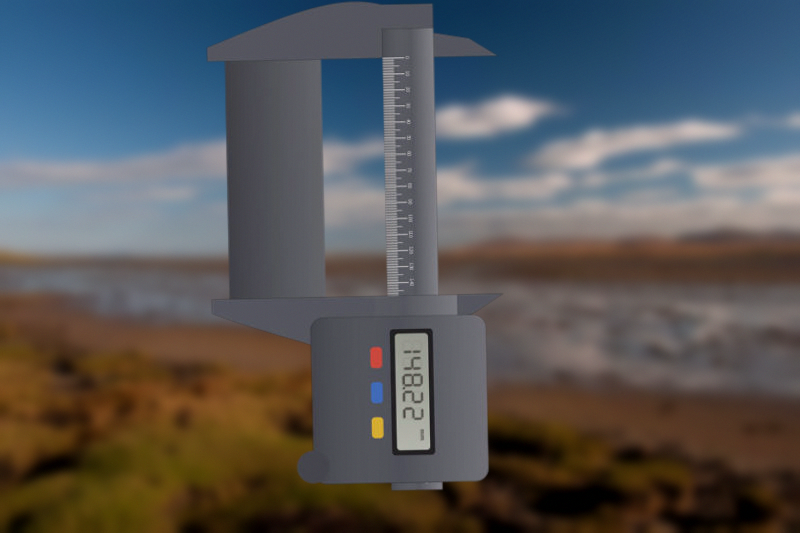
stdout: {"value": 148.22, "unit": "mm"}
